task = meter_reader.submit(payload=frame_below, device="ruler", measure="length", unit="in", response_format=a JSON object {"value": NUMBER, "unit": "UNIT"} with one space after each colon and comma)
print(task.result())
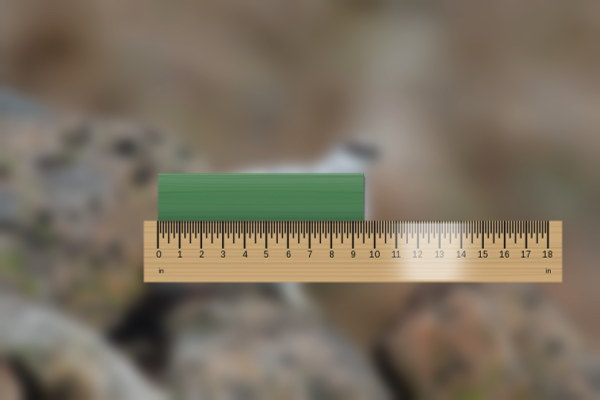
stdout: {"value": 9.5, "unit": "in"}
